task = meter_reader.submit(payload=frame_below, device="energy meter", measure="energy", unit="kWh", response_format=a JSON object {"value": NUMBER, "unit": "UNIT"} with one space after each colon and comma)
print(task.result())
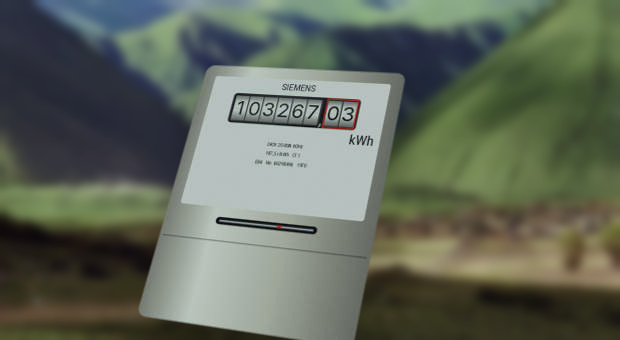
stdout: {"value": 103267.03, "unit": "kWh"}
